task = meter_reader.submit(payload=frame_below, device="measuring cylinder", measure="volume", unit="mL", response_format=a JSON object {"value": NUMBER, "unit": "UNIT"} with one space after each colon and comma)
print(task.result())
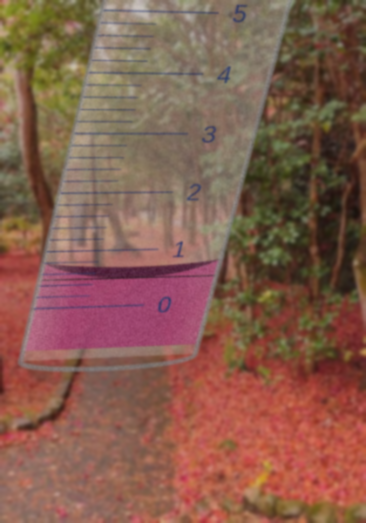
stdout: {"value": 0.5, "unit": "mL"}
